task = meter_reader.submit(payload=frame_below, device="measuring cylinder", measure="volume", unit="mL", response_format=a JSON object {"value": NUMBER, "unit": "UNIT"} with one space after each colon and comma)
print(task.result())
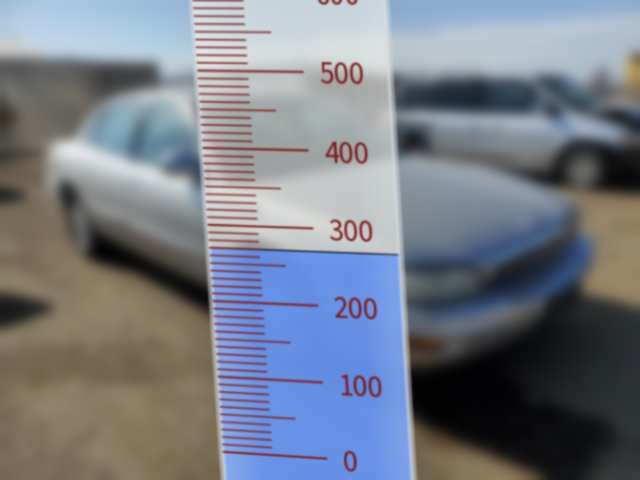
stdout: {"value": 270, "unit": "mL"}
